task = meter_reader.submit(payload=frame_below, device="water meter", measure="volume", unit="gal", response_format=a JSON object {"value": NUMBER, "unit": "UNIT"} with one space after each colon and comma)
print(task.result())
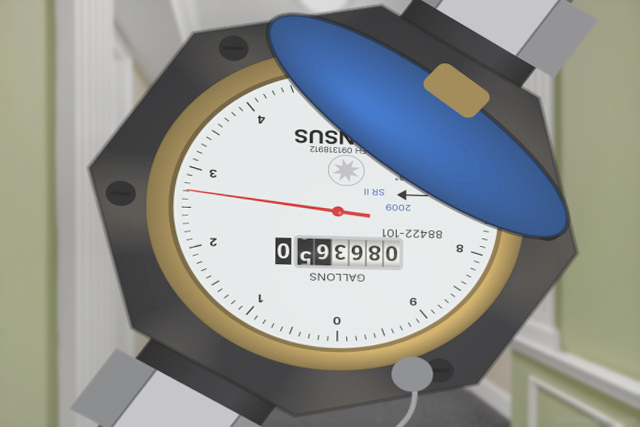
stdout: {"value": 863652.7, "unit": "gal"}
